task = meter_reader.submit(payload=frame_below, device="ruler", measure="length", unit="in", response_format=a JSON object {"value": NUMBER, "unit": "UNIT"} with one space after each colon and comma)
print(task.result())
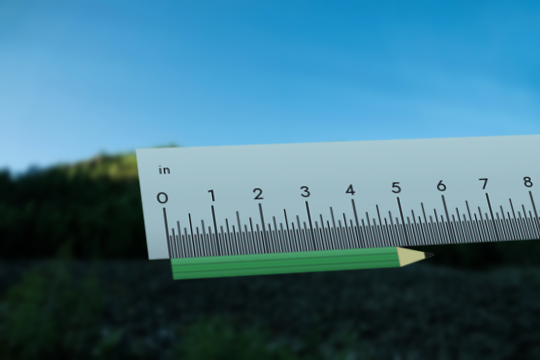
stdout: {"value": 5.5, "unit": "in"}
